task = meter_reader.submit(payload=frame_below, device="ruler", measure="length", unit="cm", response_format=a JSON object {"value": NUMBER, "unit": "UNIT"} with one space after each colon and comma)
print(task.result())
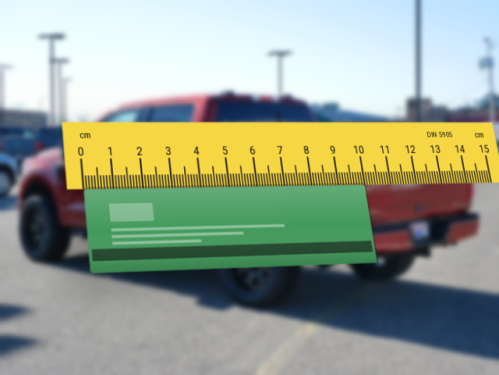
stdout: {"value": 10, "unit": "cm"}
